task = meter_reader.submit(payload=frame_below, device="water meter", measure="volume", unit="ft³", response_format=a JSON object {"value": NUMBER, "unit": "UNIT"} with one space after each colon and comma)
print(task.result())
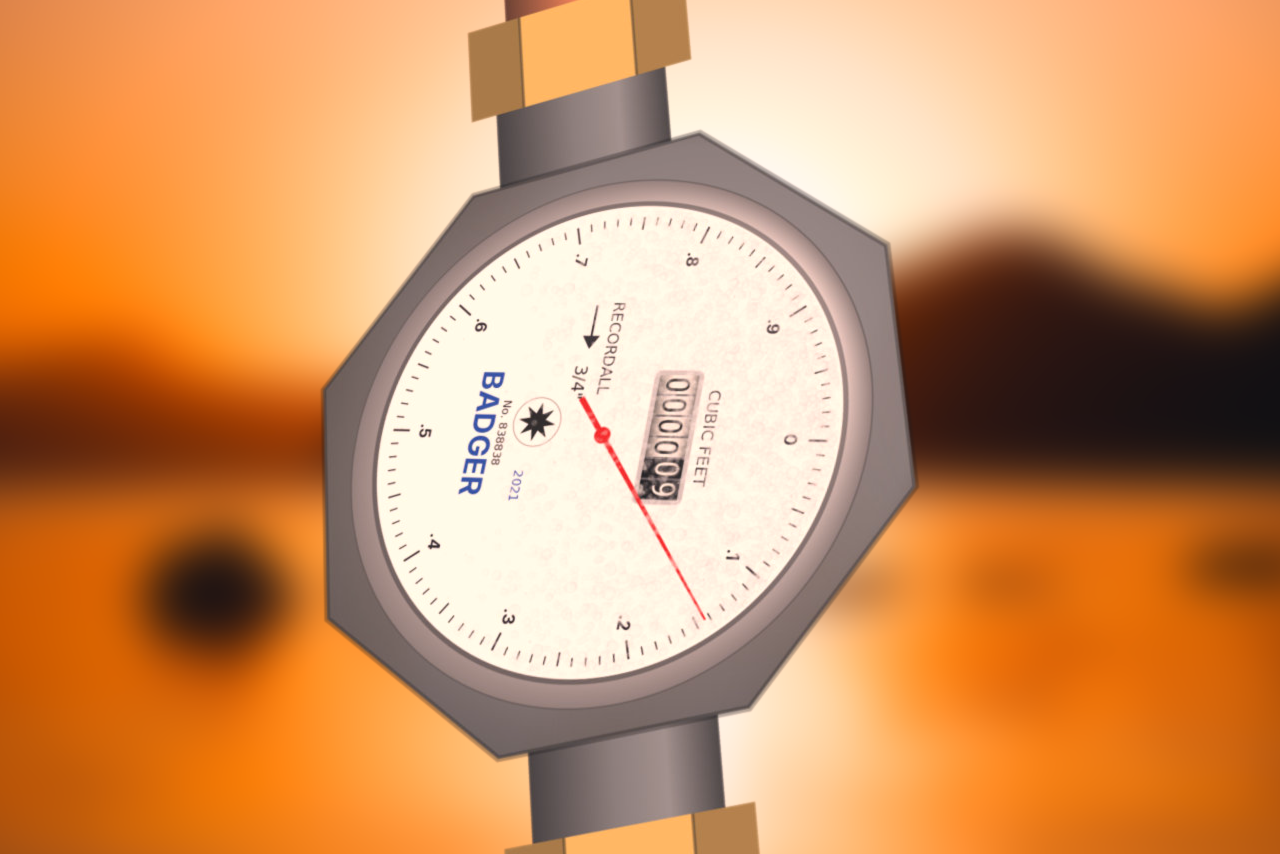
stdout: {"value": 9.14, "unit": "ft³"}
